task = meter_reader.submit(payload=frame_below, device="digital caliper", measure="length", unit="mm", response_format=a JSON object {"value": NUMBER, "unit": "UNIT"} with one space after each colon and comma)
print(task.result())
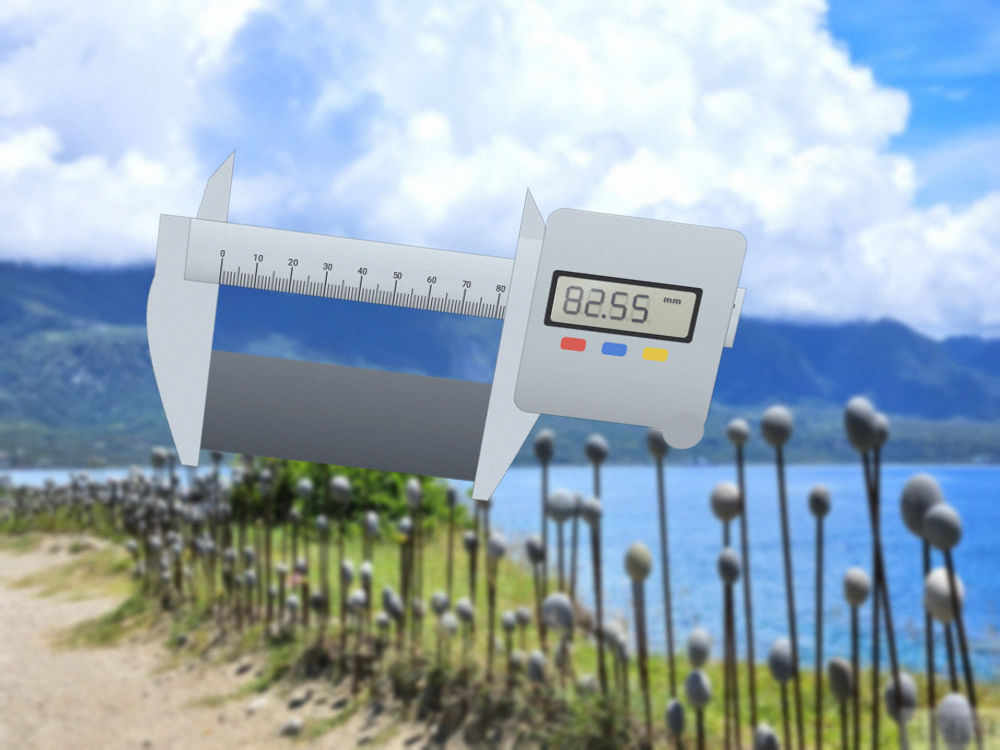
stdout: {"value": 82.55, "unit": "mm"}
